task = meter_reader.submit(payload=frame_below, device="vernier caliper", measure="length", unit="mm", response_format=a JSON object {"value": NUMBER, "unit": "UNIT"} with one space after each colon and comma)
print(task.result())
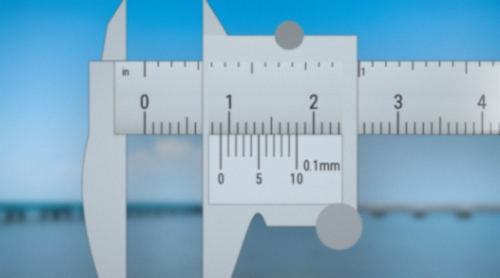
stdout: {"value": 9.0, "unit": "mm"}
